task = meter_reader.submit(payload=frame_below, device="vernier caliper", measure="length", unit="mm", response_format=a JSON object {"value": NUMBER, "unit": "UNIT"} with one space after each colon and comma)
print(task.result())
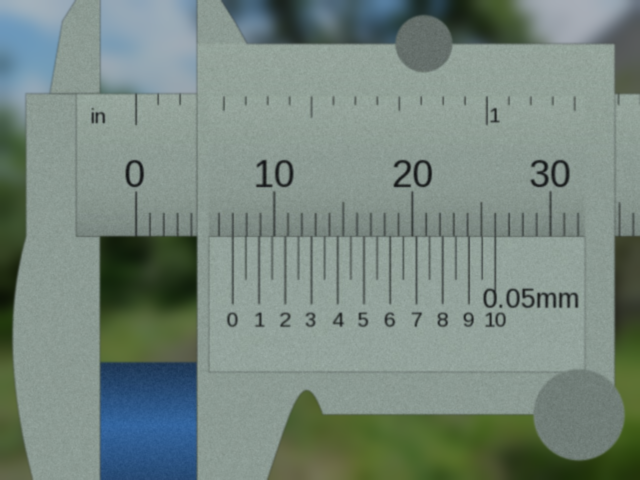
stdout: {"value": 7.0, "unit": "mm"}
